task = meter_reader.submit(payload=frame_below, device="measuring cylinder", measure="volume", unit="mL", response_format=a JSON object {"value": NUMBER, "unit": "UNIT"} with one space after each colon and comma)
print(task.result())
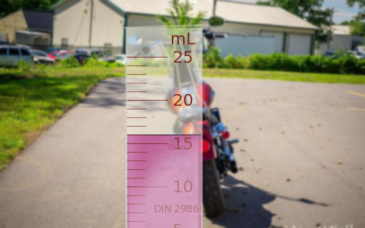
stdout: {"value": 16, "unit": "mL"}
